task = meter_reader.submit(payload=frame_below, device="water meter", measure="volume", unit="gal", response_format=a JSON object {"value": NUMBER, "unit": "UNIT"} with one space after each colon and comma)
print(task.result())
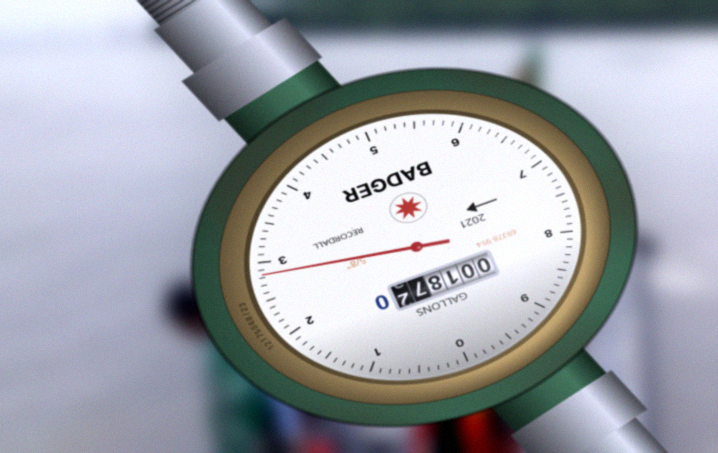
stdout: {"value": 18722.8, "unit": "gal"}
